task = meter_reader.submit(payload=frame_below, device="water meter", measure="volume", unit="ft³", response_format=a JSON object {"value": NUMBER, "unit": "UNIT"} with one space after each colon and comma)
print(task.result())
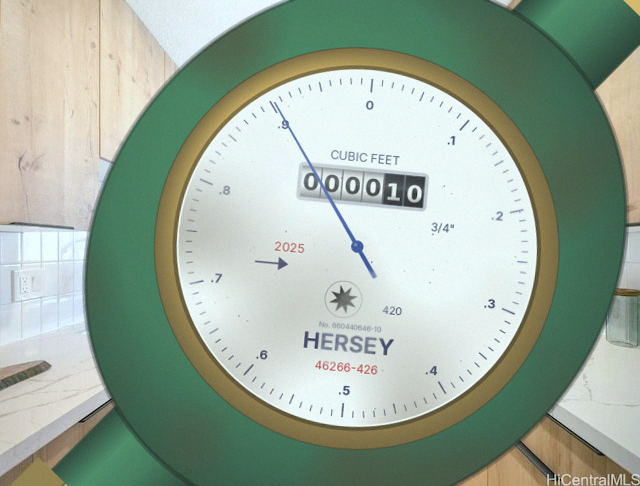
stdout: {"value": 9.90, "unit": "ft³"}
